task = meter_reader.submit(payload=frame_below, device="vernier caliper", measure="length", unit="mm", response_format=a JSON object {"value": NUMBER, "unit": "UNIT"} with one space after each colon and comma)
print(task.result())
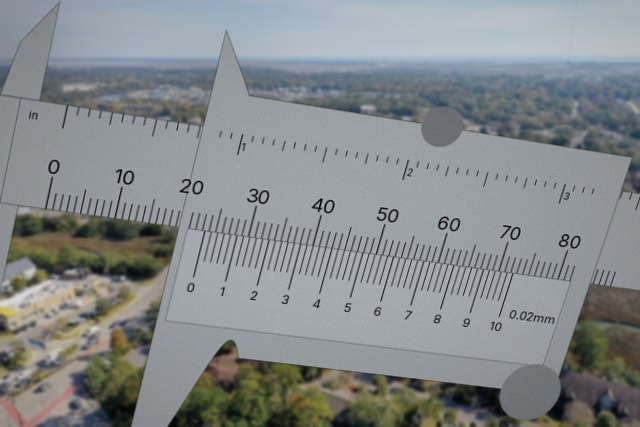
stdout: {"value": 23.4, "unit": "mm"}
